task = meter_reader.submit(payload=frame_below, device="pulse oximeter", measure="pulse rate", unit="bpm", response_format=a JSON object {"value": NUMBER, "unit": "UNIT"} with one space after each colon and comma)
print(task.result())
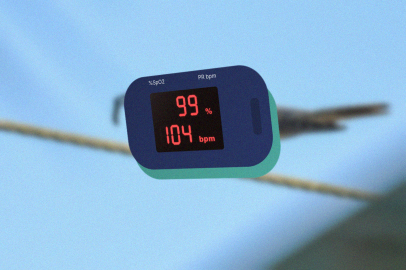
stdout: {"value": 104, "unit": "bpm"}
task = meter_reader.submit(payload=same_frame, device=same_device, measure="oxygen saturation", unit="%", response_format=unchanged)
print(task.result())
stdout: {"value": 99, "unit": "%"}
